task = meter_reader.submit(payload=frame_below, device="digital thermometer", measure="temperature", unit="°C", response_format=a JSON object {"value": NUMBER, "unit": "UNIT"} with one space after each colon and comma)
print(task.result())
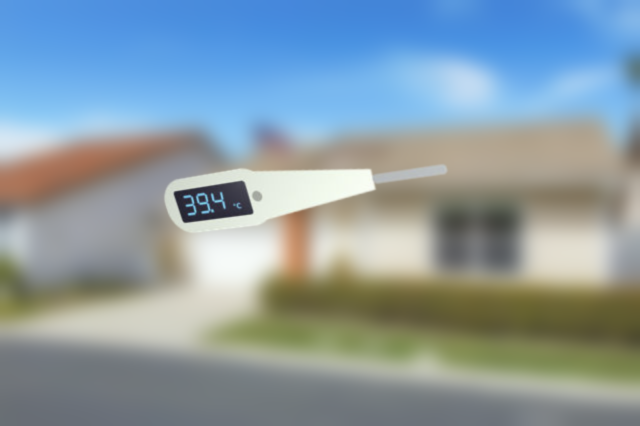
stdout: {"value": 39.4, "unit": "°C"}
